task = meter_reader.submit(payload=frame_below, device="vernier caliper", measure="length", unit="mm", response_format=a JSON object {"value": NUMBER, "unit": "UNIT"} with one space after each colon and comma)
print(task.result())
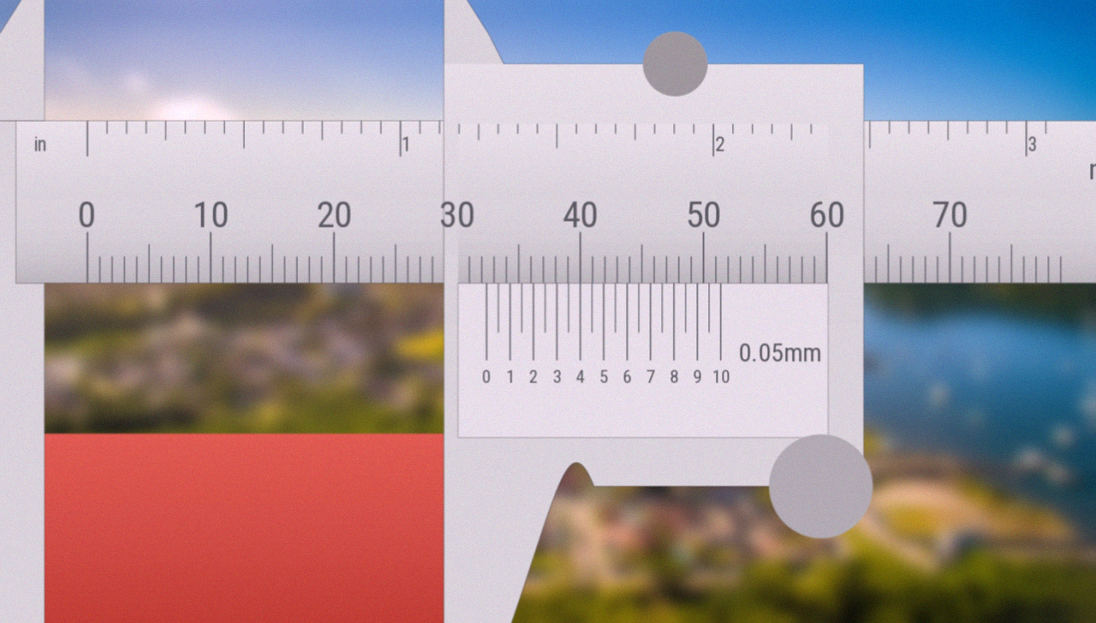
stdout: {"value": 32.4, "unit": "mm"}
